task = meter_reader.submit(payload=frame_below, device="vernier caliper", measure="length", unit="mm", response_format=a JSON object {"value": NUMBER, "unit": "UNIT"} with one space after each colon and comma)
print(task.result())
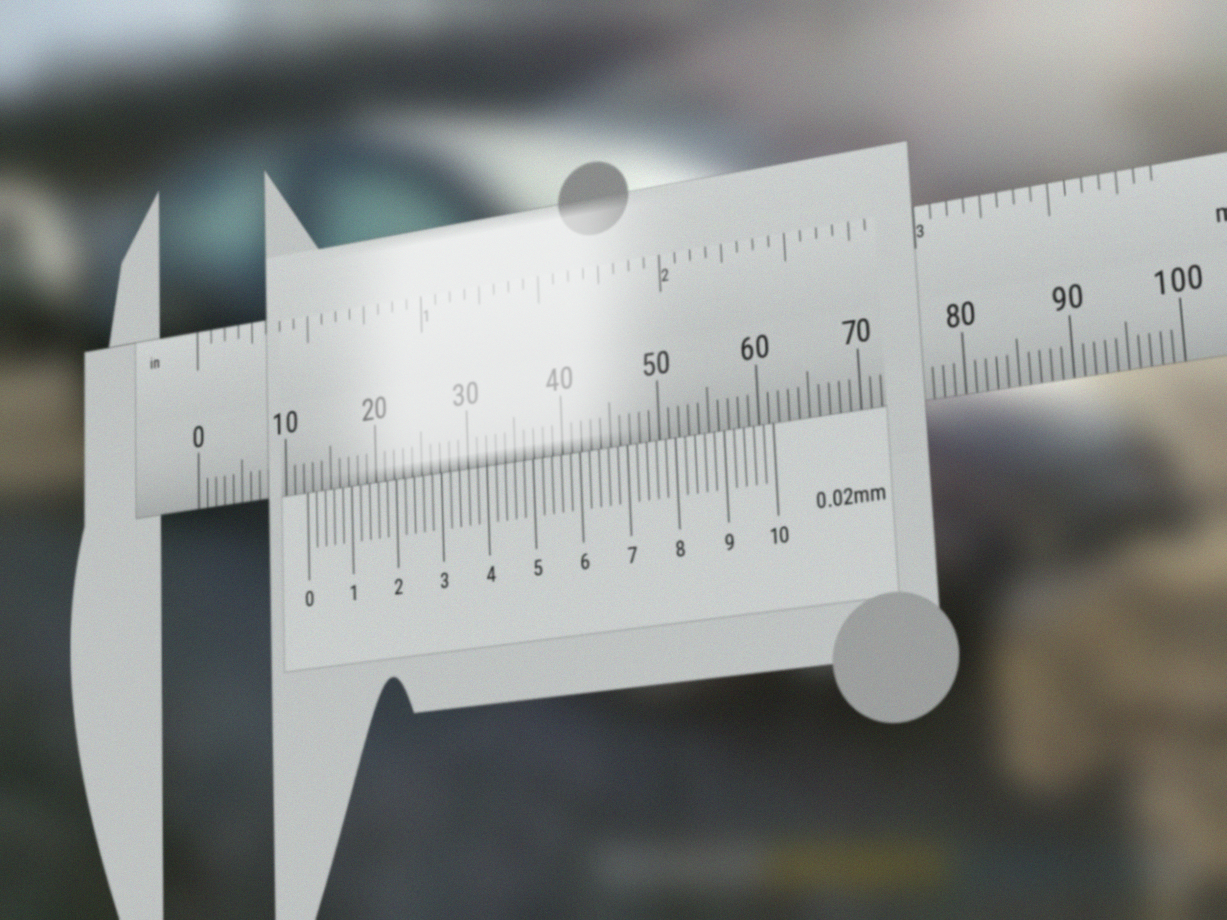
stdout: {"value": 12.4, "unit": "mm"}
